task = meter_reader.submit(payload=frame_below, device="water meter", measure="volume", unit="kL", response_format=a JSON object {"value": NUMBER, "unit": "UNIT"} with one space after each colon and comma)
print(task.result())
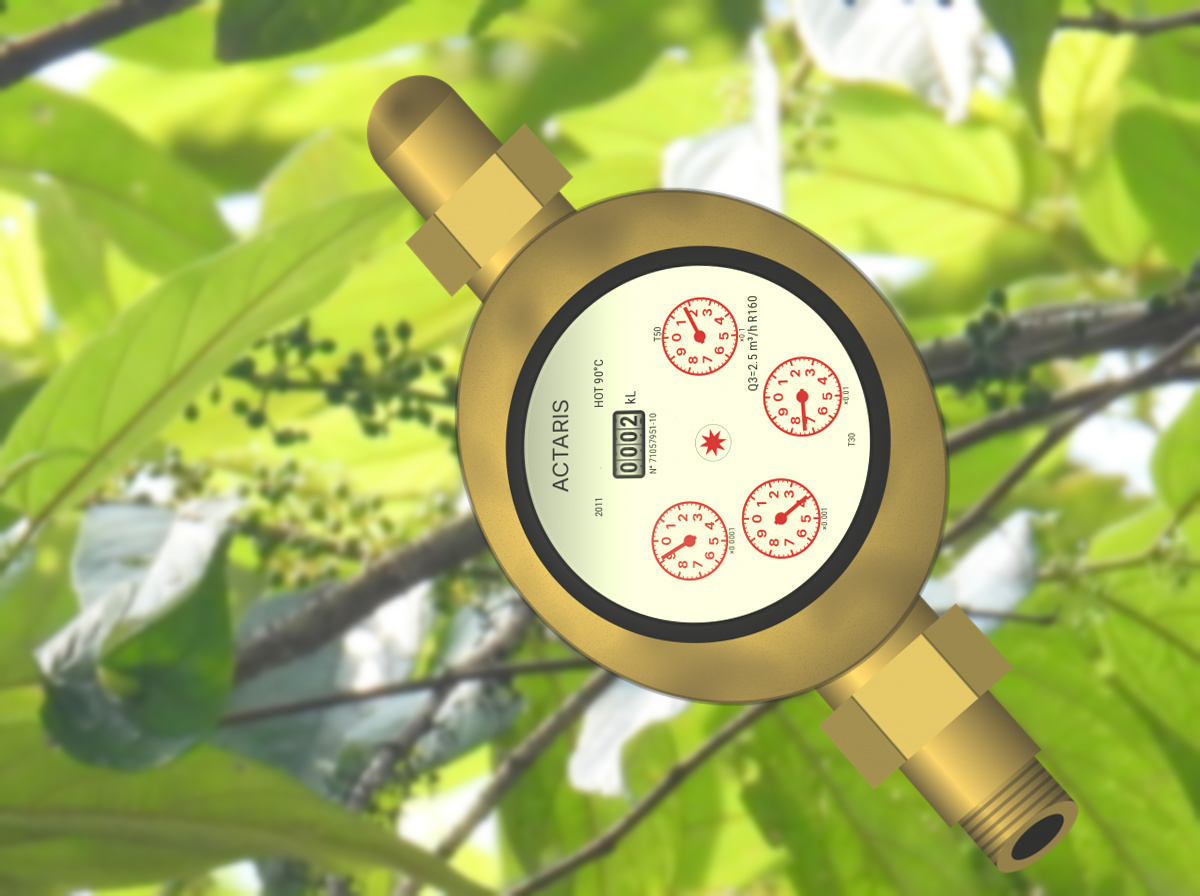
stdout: {"value": 2.1739, "unit": "kL"}
